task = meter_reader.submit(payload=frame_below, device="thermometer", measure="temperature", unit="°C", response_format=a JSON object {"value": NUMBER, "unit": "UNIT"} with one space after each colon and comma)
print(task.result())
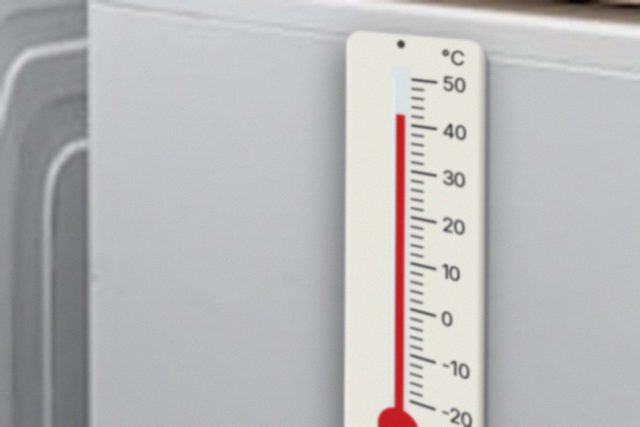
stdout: {"value": 42, "unit": "°C"}
